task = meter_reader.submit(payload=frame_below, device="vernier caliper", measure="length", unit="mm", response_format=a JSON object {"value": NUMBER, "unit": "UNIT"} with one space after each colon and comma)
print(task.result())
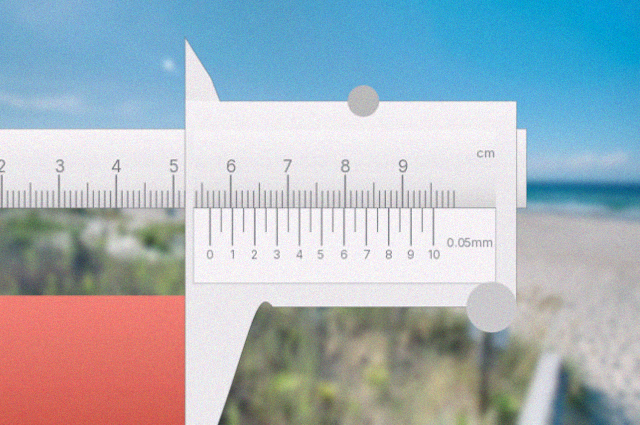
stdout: {"value": 56.4, "unit": "mm"}
